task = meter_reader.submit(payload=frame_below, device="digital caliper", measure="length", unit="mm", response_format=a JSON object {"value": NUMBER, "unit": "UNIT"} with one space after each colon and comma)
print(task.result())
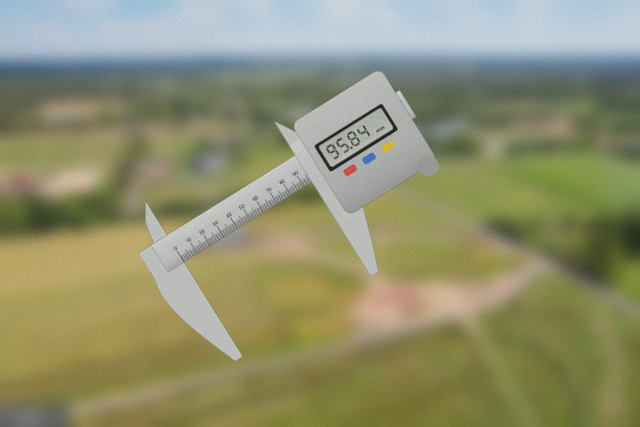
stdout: {"value": 95.84, "unit": "mm"}
